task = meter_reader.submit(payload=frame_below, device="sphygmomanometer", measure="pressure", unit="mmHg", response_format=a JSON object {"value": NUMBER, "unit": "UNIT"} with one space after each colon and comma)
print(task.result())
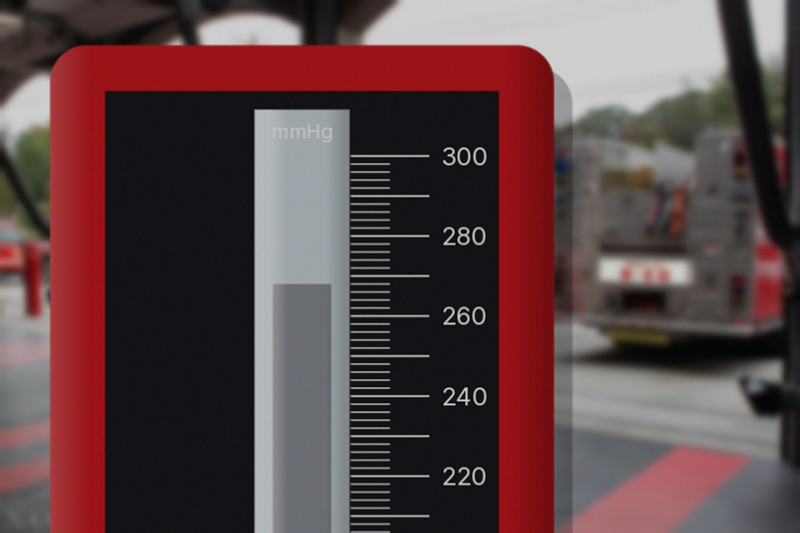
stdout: {"value": 268, "unit": "mmHg"}
